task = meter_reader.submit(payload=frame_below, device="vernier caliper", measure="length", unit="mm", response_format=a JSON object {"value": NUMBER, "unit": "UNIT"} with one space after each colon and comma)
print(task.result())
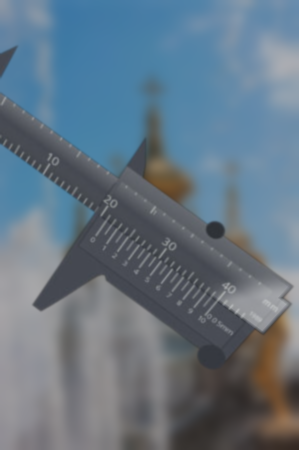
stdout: {"value": 21.0, "unit": "mm"}
